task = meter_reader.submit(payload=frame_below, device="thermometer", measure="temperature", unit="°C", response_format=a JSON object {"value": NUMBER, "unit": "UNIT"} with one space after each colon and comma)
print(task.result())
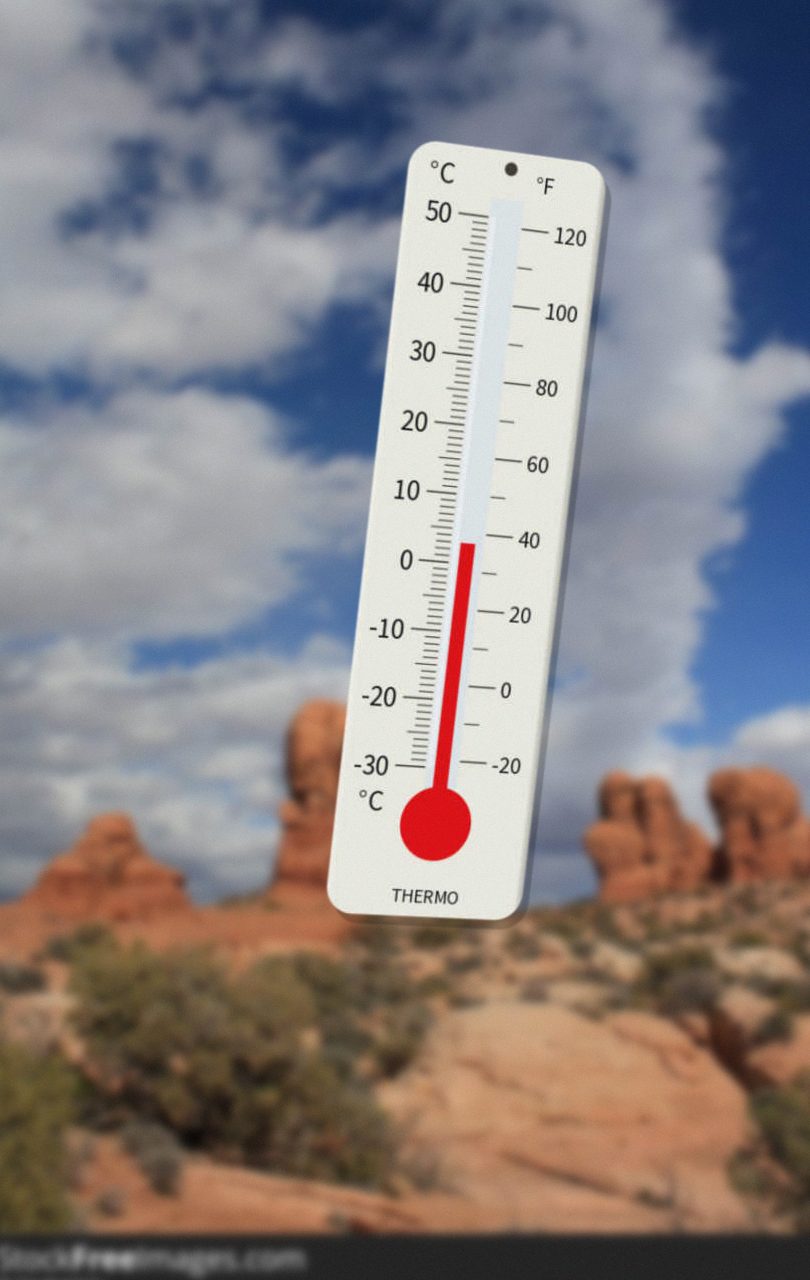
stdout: {"value": 3, "unit": "°C"}
